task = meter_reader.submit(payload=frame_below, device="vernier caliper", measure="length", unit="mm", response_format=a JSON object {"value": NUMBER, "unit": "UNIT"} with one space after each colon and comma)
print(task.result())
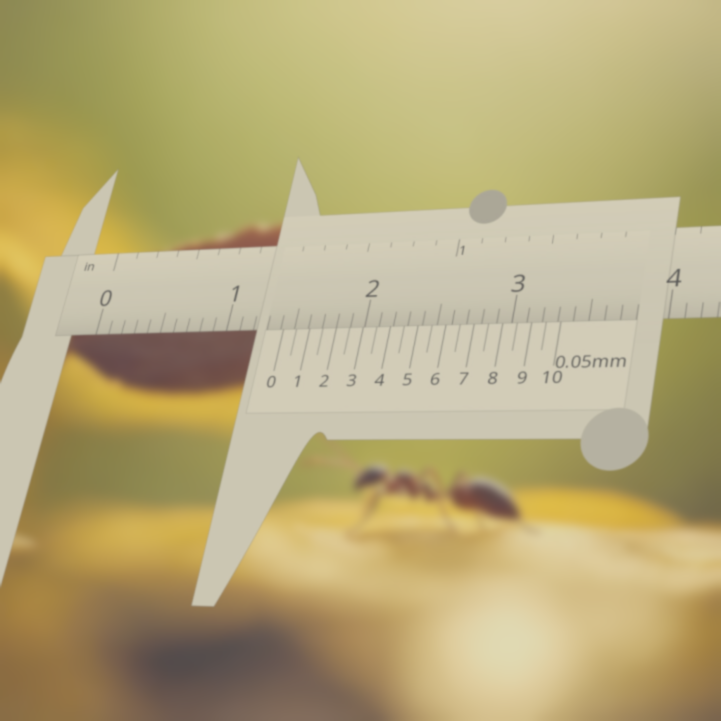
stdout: {"value": 14.2, "unit": "mm"}
